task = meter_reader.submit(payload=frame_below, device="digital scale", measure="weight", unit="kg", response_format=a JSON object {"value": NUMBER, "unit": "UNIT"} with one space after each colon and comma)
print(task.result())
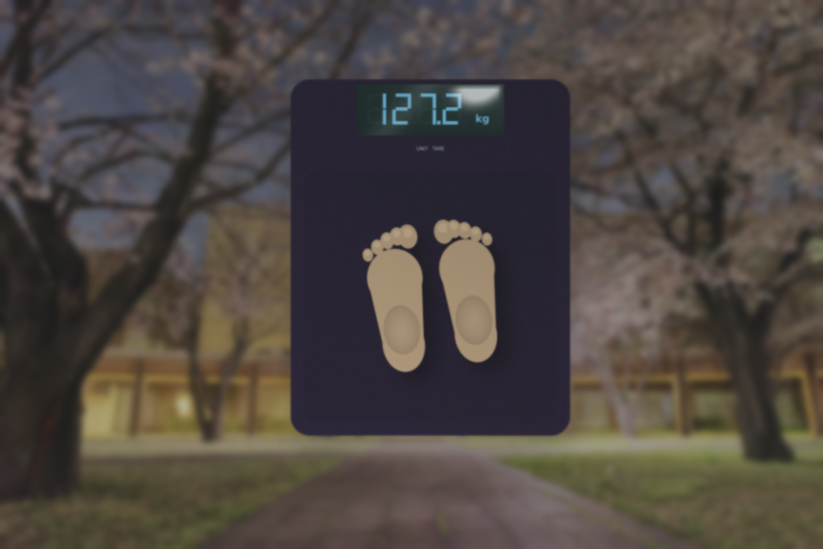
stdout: {"value": 127.2, "unit": "kg"}
